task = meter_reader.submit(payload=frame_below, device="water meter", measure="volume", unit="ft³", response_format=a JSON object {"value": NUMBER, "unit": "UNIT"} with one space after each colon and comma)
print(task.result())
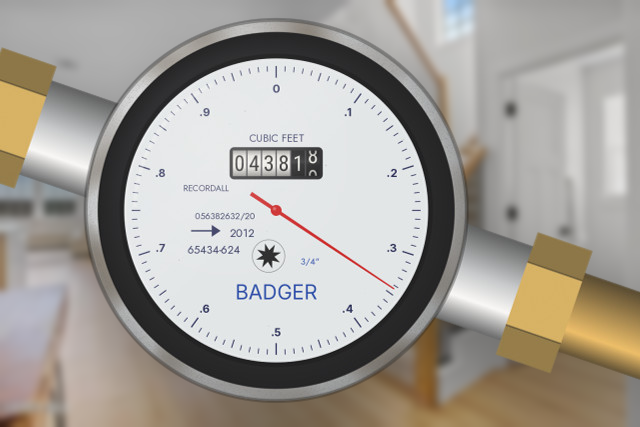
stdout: {"value": 43818.34, "unit": "ft³"}
